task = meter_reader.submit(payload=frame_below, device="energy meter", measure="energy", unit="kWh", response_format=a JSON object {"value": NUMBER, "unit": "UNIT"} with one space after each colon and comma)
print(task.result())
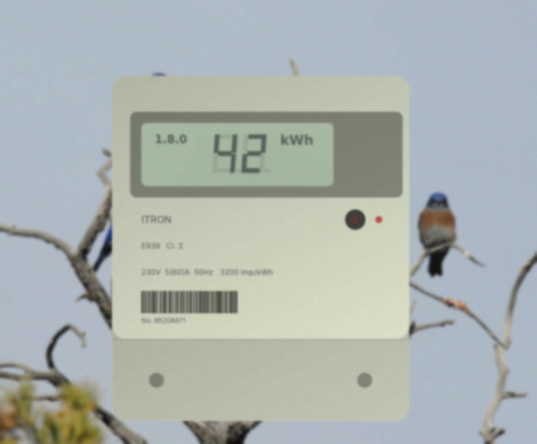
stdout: {"value": 42, "unit": "kWh"}
